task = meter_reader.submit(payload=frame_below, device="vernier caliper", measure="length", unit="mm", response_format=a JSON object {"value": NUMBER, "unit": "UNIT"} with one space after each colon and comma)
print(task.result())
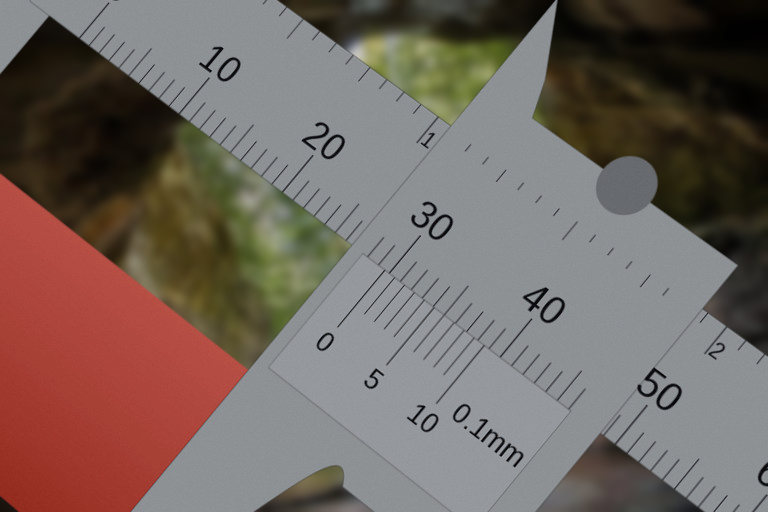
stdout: {"value": 29.6, "unit": "mm"}
